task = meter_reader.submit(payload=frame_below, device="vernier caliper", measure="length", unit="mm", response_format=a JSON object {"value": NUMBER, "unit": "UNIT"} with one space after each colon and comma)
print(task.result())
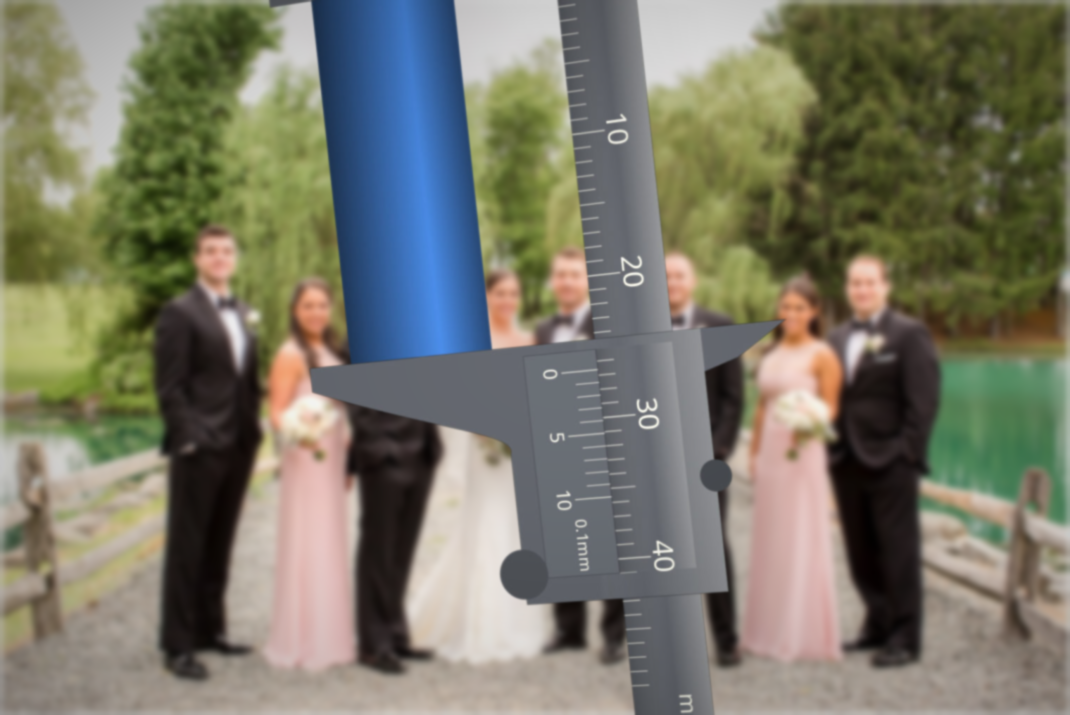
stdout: {"value": 26.6, "unit": "mm"}
